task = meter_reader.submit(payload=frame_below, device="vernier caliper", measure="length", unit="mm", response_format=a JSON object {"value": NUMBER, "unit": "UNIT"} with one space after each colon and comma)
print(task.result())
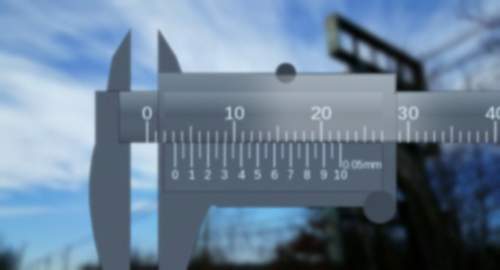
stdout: {"value": 3.2, "unit": "mm"}
